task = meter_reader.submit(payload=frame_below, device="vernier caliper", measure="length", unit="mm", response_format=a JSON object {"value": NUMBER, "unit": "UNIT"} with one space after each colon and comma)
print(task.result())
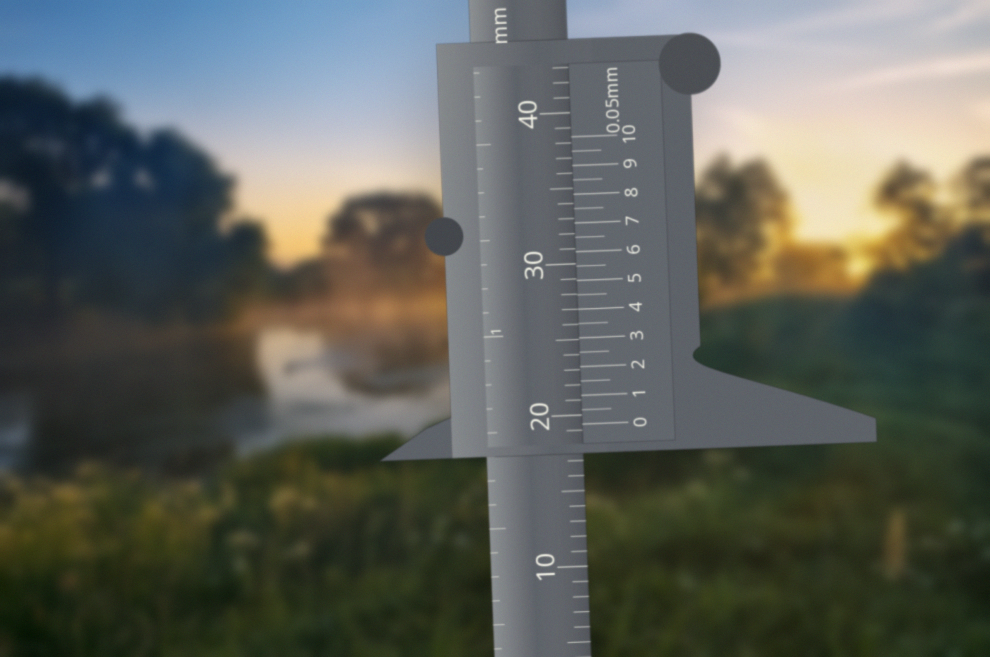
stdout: {"value": 19.4, "unit": "mm"}
